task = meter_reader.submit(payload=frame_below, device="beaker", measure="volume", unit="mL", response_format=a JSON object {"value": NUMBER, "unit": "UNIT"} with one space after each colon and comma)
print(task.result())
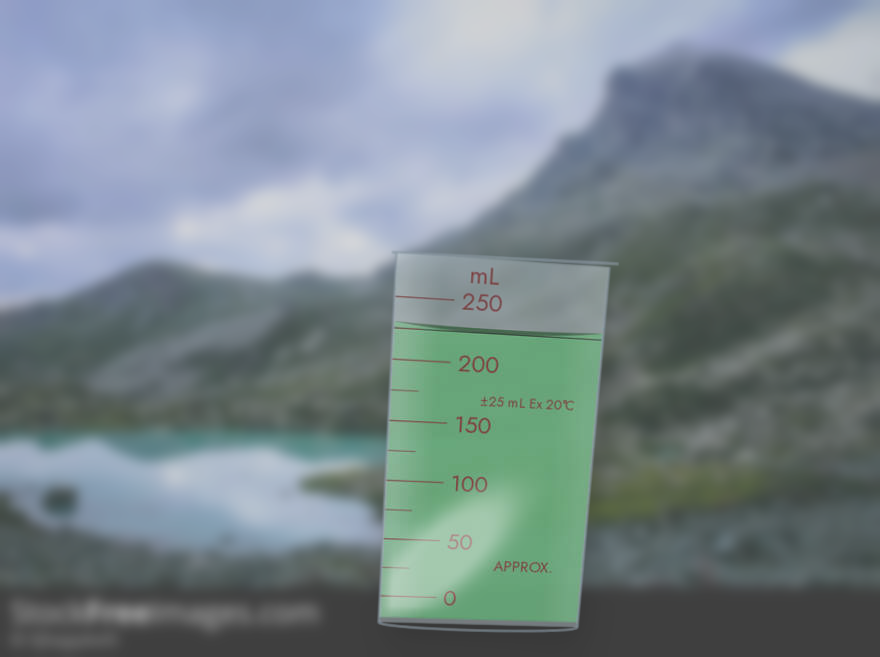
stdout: {"value": 225, "unit": "mL"}
